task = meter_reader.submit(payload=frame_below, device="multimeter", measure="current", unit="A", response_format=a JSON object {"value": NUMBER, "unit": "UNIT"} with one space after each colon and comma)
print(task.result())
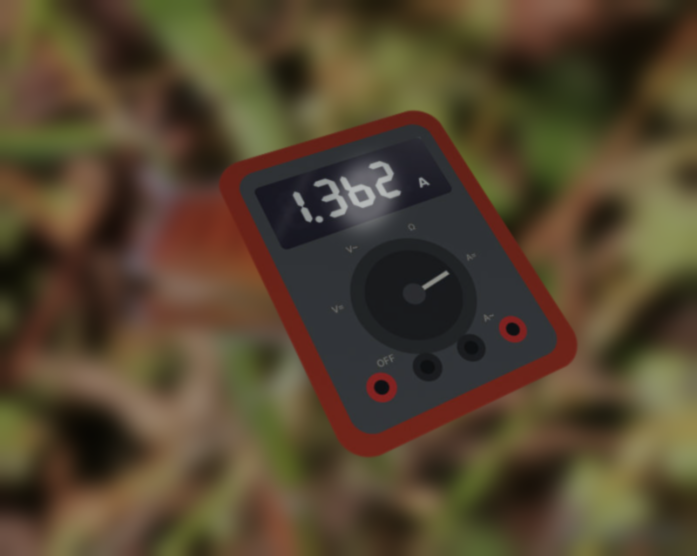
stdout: {"value": 1.362, "unit": "A"}
